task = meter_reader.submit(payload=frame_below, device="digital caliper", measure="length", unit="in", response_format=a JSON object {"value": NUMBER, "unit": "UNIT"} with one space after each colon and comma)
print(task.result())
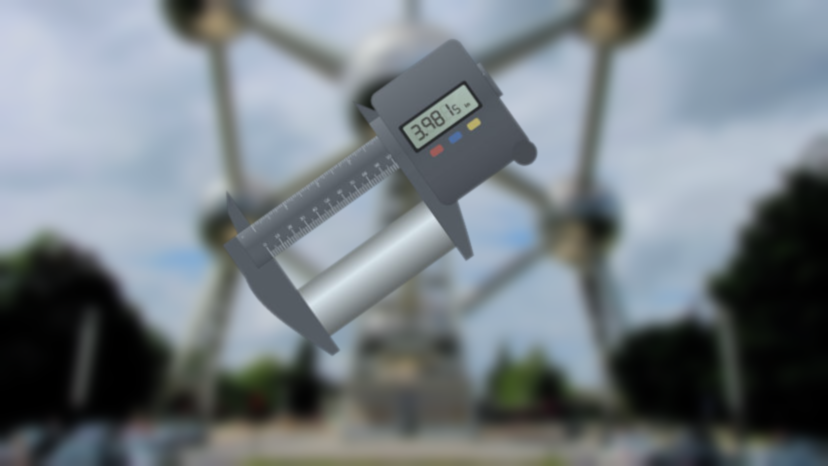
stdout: {"value": 3.9815, "unit": "in"}
